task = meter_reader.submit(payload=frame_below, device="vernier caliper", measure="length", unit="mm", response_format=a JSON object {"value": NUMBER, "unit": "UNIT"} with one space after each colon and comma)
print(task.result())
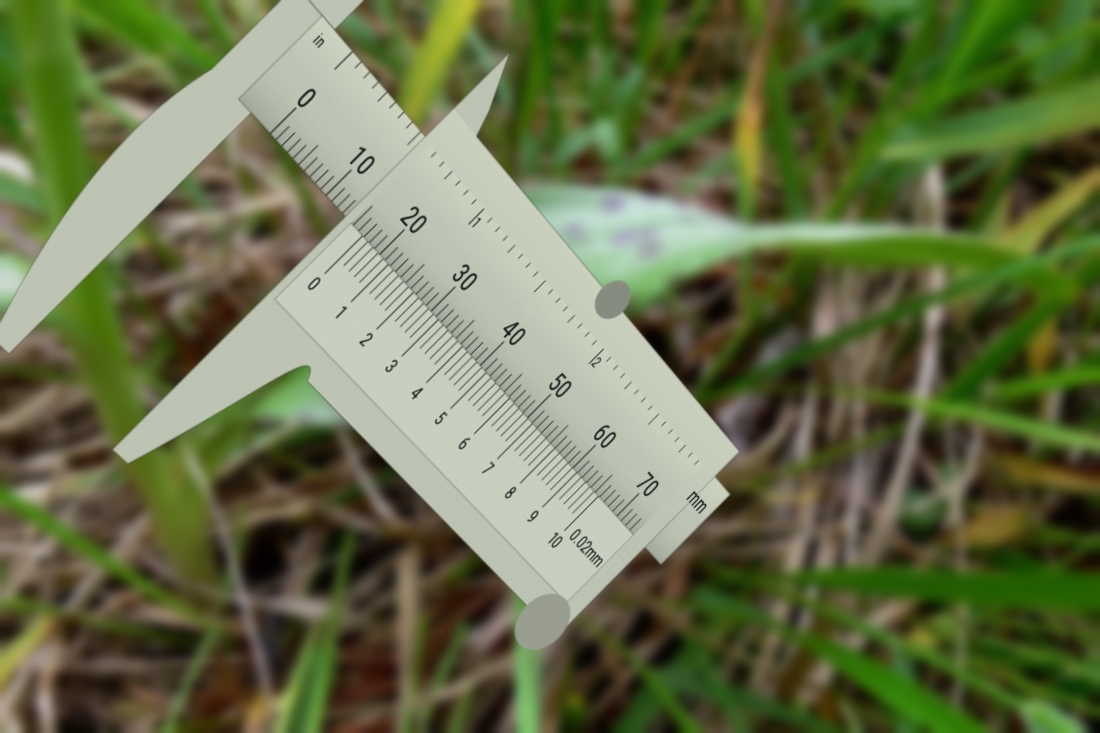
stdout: {"value": 16.8, "unit": "mm"}
